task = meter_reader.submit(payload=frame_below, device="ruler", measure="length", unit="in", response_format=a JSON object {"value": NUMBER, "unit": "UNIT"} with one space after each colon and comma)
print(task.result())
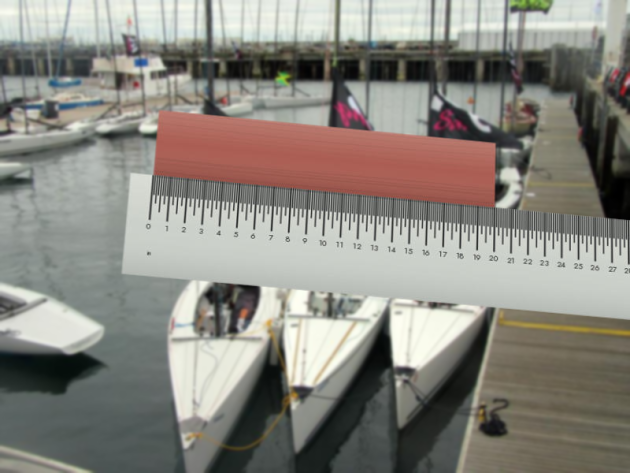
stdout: {"value": 20, "unit": "in"}
